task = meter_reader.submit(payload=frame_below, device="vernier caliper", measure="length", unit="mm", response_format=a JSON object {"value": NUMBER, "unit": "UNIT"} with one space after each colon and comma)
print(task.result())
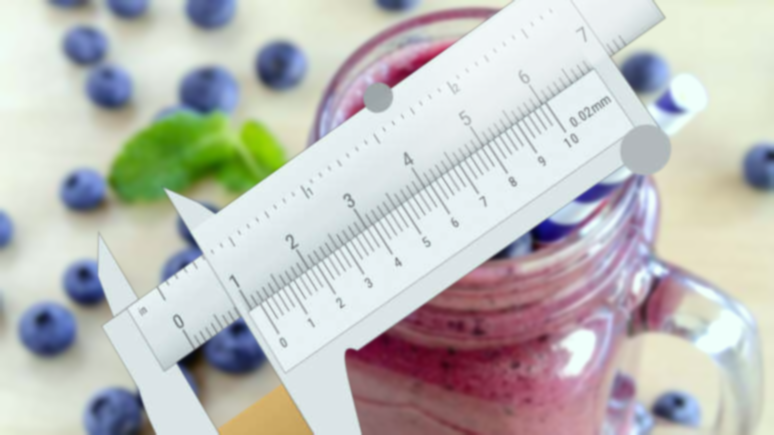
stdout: {"value": 11.5, "unit": "mm"}
